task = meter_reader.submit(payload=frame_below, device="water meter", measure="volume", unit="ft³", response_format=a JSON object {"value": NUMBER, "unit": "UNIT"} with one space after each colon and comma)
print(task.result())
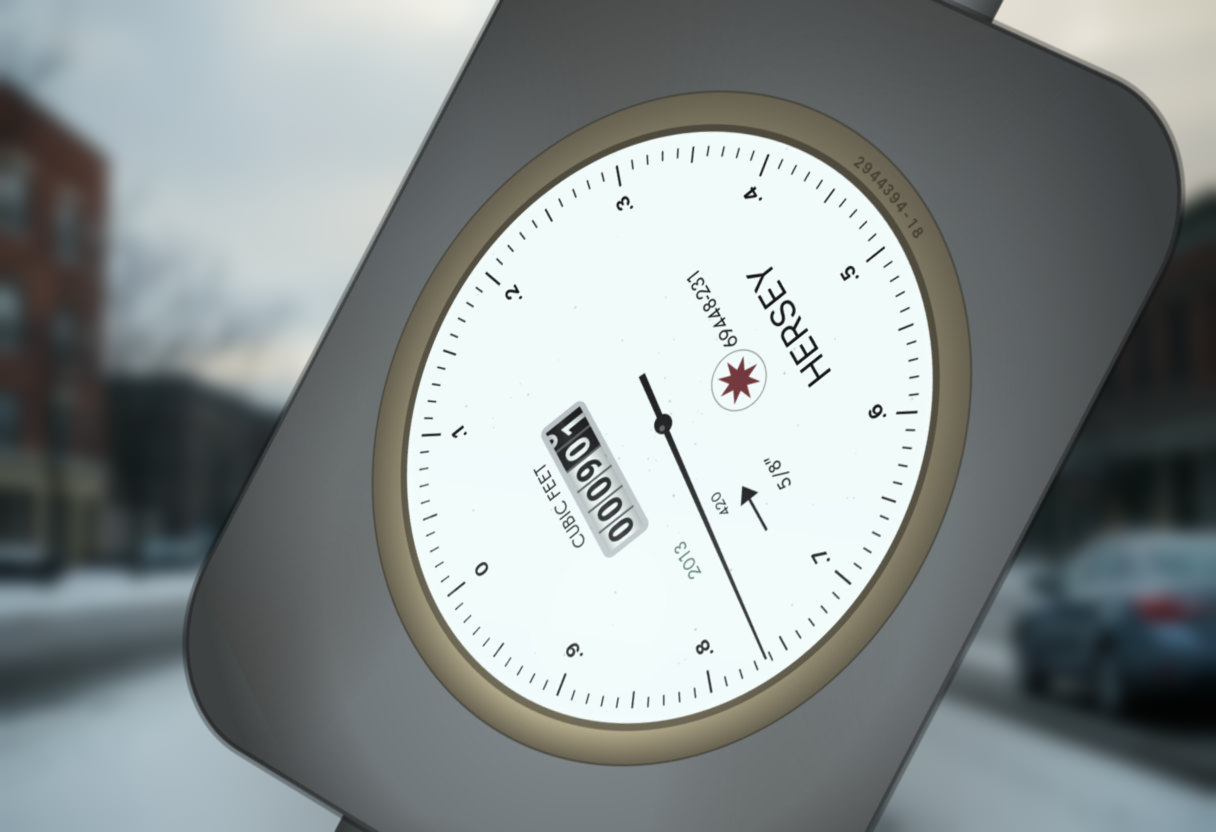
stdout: {"value": 900.76, "unit": "ft³"}
